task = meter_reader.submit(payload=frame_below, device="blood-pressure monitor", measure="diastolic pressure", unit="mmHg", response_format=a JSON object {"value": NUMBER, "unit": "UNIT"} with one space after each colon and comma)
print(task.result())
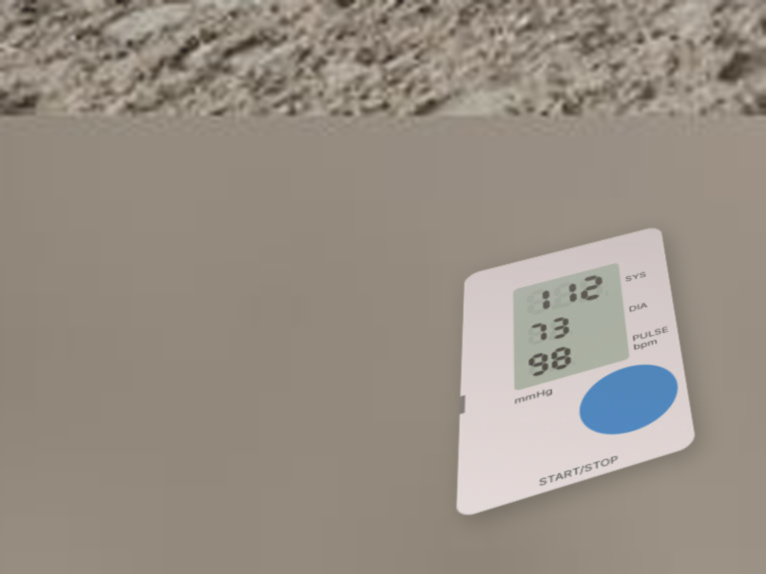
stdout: {"value": 73, "unit": "mmHg"}
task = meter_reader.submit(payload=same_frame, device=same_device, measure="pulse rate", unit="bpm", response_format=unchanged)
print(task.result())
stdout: {"value": 98, "unit": "bpm"}
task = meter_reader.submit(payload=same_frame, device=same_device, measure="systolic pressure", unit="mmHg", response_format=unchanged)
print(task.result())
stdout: {"value": 112, "unit": "mmHg"}
